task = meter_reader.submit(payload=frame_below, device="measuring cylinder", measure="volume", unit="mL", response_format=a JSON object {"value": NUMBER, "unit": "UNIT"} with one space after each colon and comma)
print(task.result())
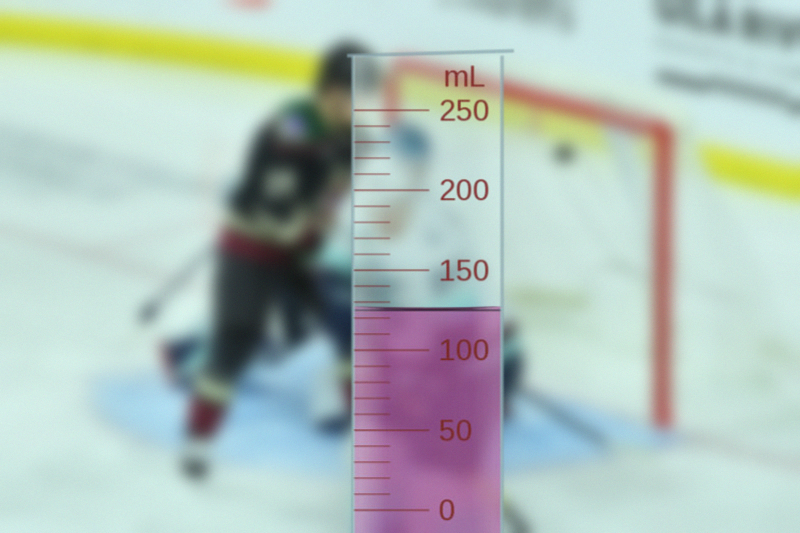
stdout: {"value": 125, "unit": "mL"}
